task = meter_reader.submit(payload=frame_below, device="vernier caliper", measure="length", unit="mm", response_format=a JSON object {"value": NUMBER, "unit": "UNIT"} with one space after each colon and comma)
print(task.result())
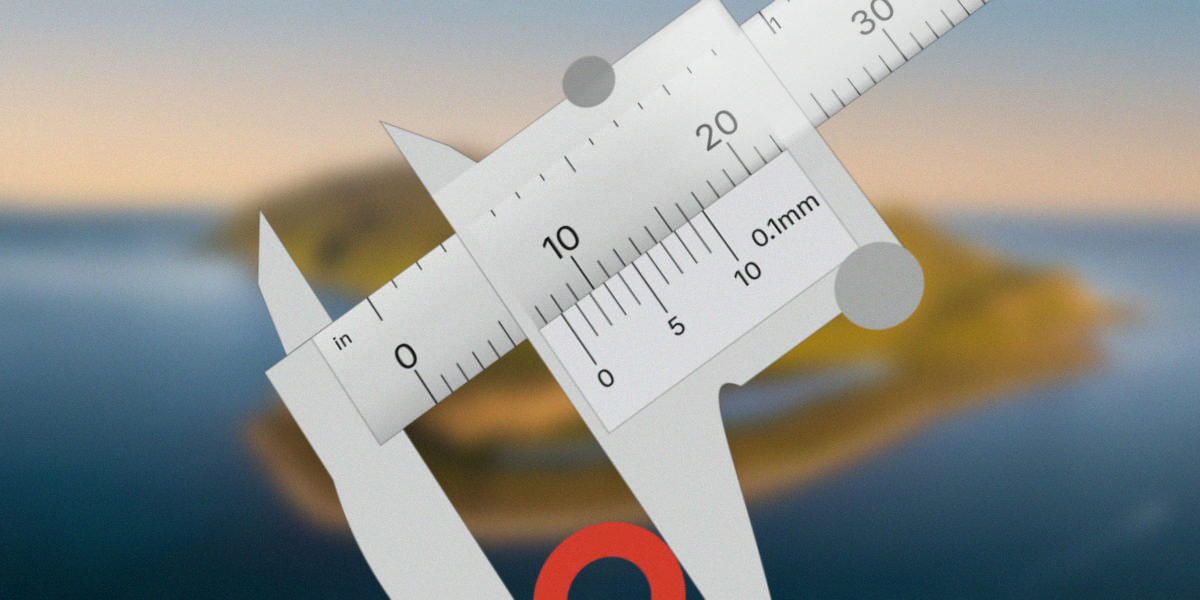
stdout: {"value": 7.9, "unit": "mm"}
